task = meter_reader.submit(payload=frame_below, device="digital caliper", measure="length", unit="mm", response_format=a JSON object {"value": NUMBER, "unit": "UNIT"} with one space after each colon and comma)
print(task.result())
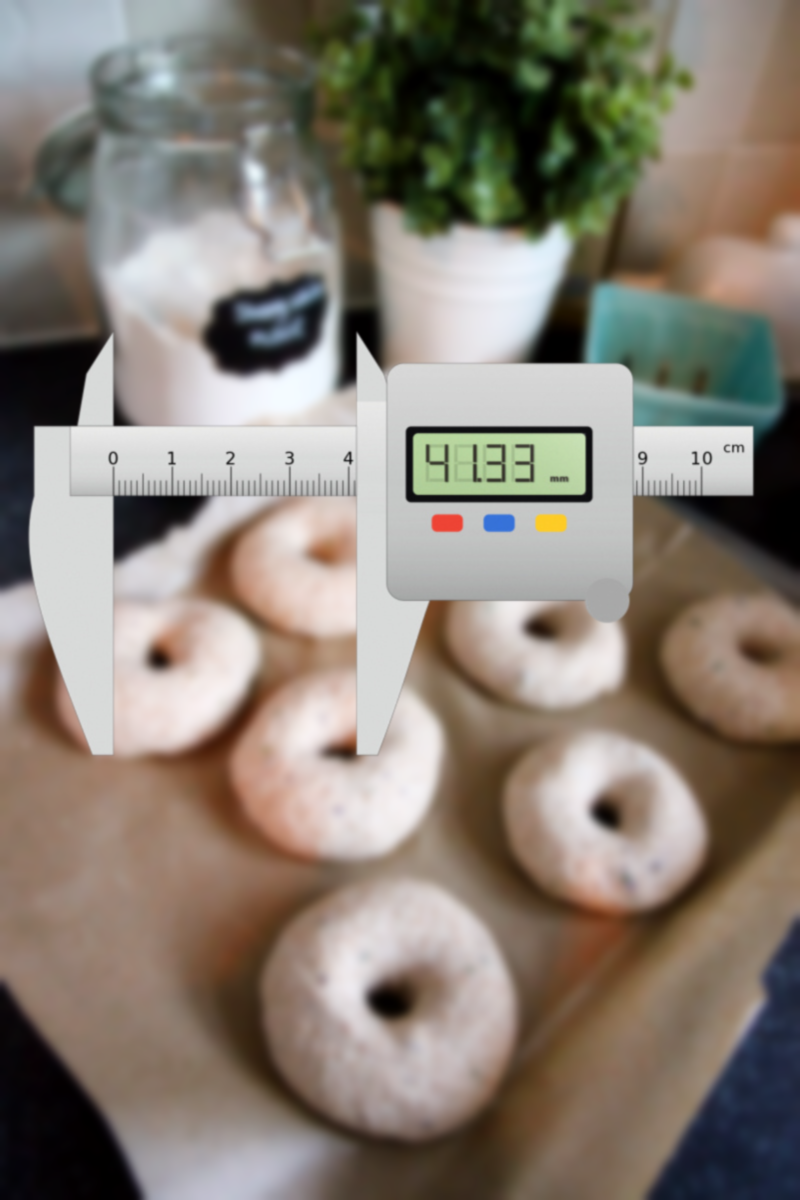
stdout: {"value": 41.33, "unit": "mm"}
